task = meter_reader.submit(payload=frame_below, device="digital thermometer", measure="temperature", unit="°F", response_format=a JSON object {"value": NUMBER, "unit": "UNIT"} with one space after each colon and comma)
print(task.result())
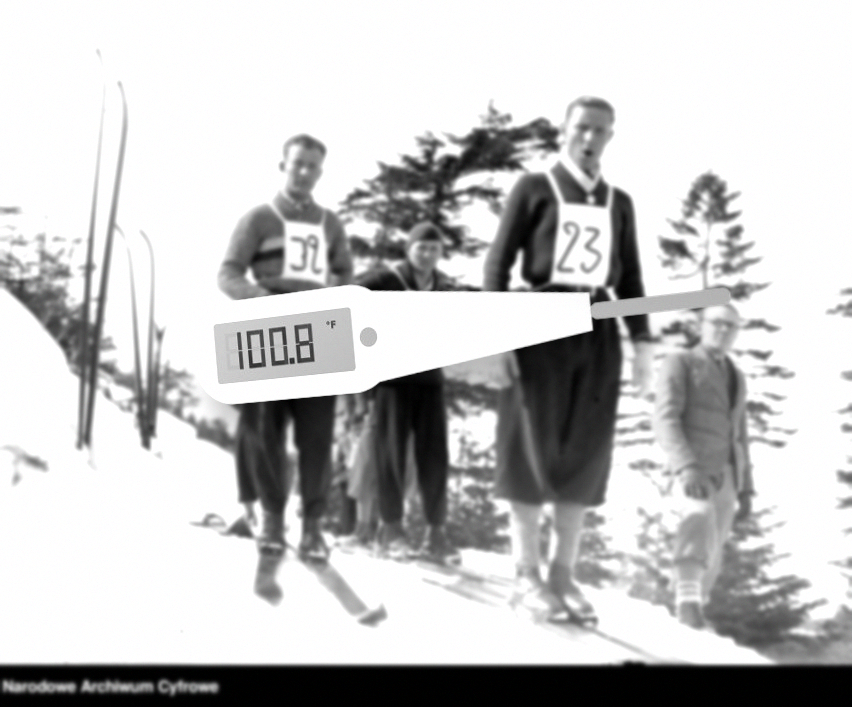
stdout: {"value": 100.8, "unit": "°F"}
